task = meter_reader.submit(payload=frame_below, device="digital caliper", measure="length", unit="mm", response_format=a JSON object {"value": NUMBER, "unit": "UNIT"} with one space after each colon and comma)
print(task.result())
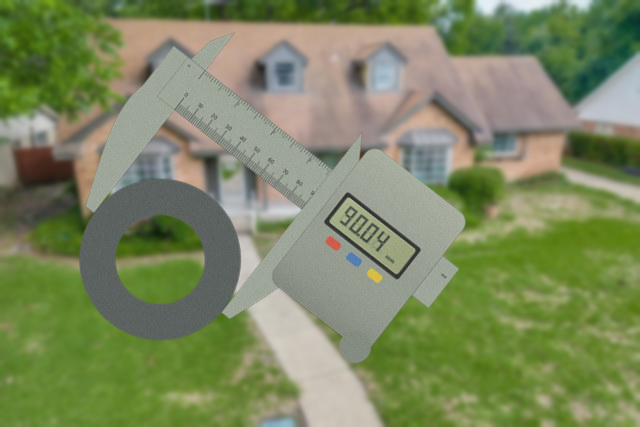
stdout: {"value": 90.04, "unit": "mm"}
